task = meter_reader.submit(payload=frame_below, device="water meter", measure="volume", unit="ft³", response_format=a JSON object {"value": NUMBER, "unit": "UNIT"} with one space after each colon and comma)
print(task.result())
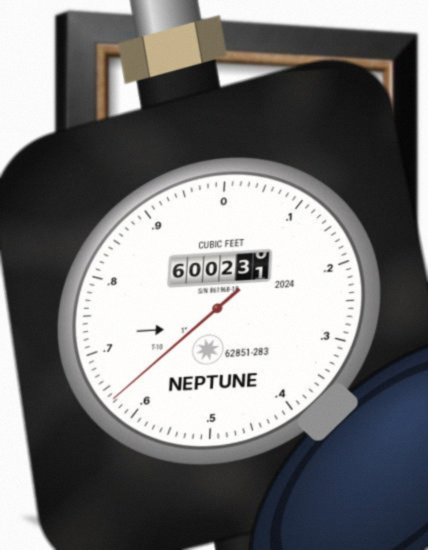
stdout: {"value": 600230.63, "unit": "ft³"}
